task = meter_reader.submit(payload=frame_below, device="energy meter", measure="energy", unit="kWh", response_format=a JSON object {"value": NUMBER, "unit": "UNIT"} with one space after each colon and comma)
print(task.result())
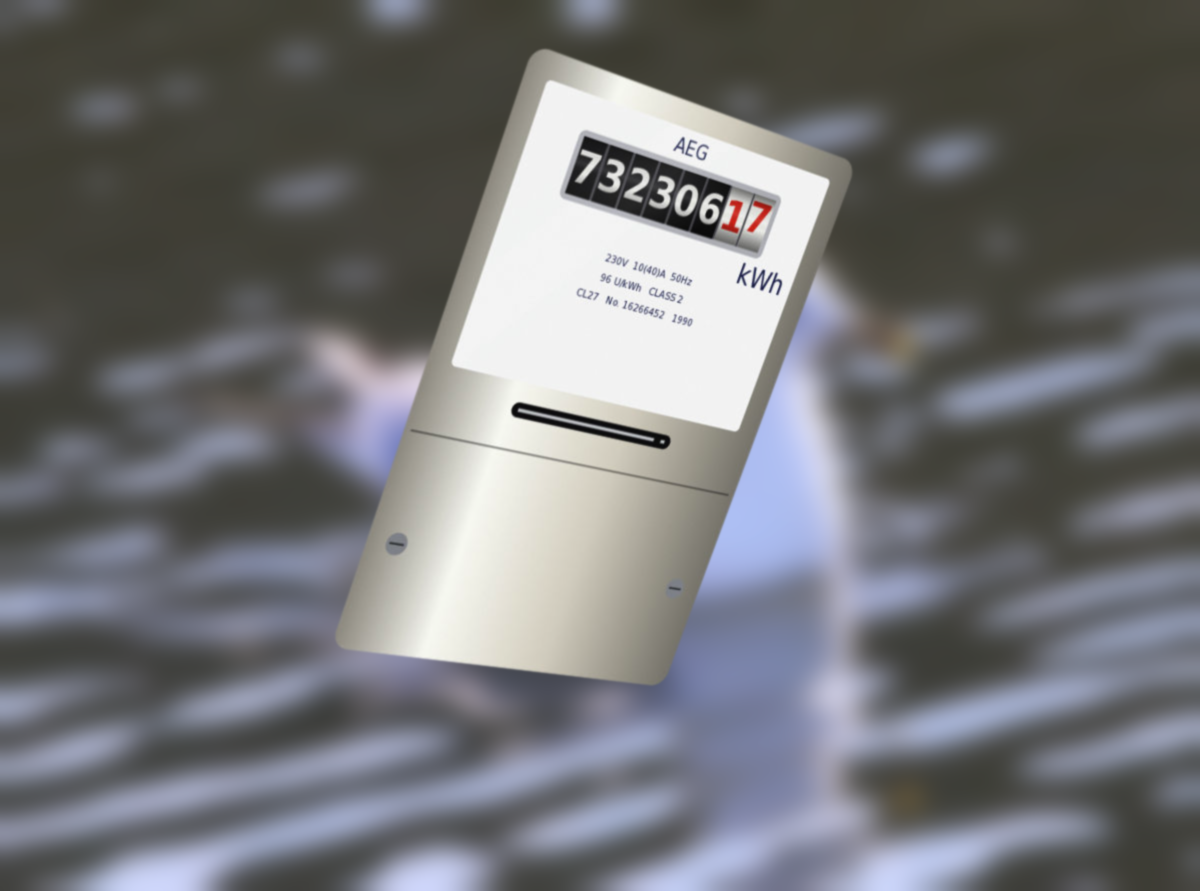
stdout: {"value": 732306.17, "unit": "kWh"}
